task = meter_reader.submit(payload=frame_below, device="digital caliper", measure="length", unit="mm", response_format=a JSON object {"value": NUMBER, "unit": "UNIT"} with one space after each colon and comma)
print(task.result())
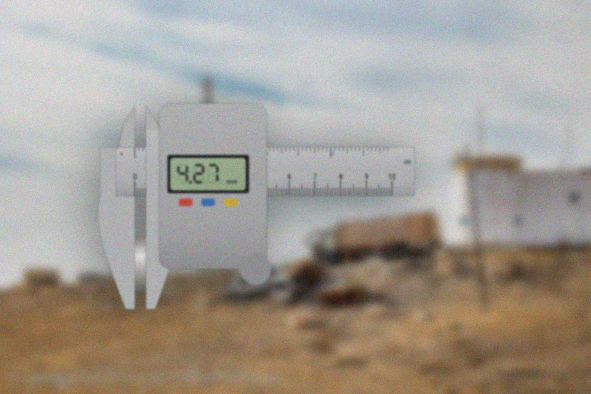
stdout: {"value": 4.27, "unit": "mm"}
